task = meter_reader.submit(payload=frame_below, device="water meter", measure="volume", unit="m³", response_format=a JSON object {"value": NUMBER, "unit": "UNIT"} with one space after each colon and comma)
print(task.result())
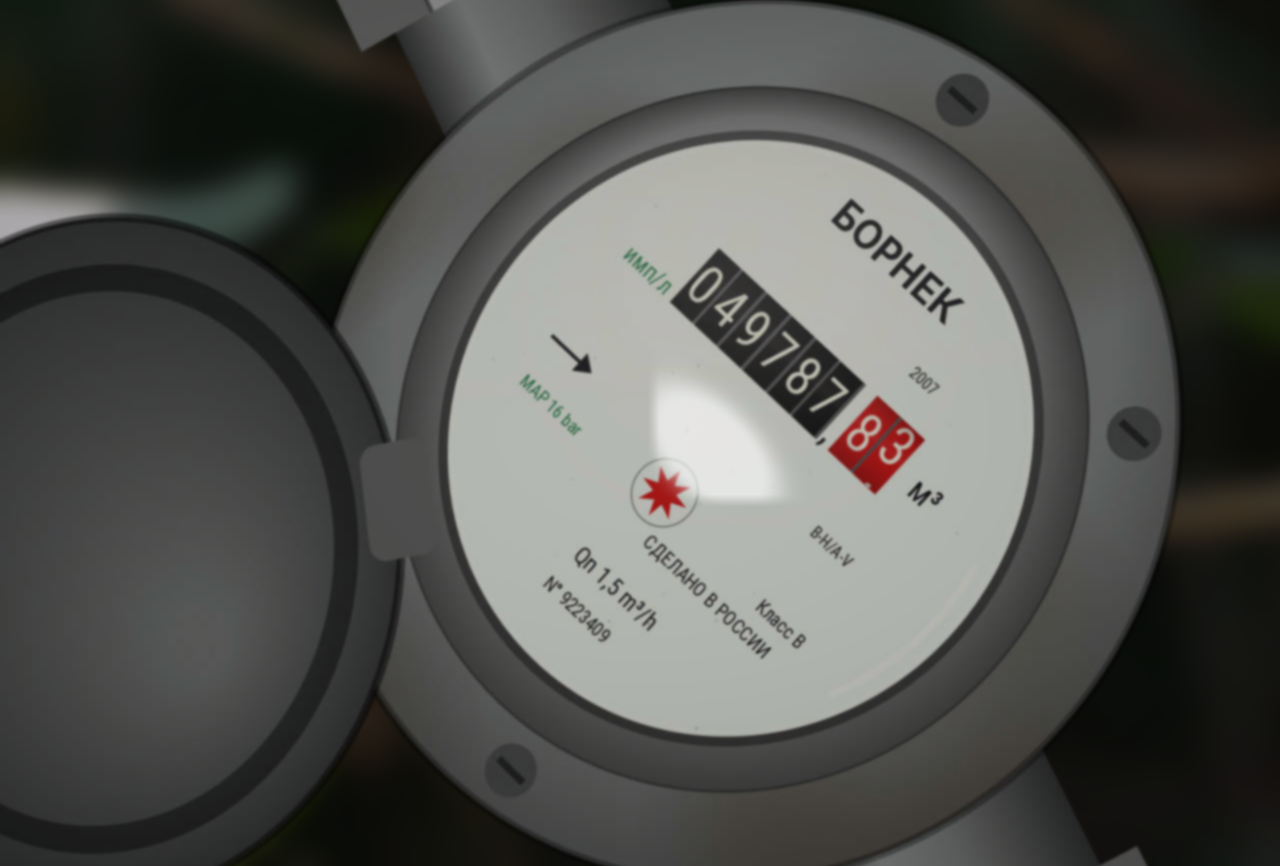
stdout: {"value": 49787.83, "unit": "m³"}
